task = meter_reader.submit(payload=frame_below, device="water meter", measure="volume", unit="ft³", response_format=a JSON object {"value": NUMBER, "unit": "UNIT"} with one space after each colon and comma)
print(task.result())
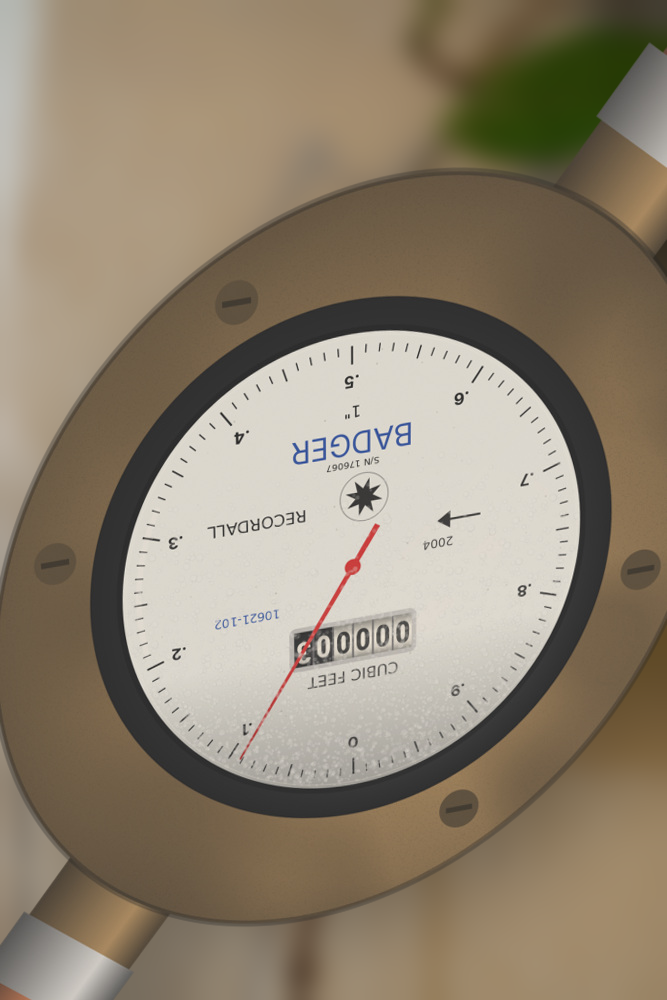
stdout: {"value": 3.09, "unit": "ft³"}
